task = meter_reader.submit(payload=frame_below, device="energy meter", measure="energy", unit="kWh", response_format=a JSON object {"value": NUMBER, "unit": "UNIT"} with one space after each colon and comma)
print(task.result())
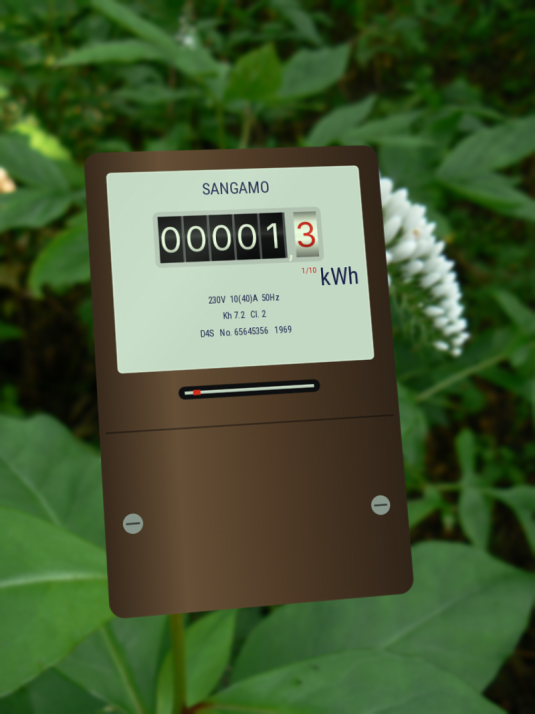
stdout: {"value": 1.3, "unit": "kWh"}
